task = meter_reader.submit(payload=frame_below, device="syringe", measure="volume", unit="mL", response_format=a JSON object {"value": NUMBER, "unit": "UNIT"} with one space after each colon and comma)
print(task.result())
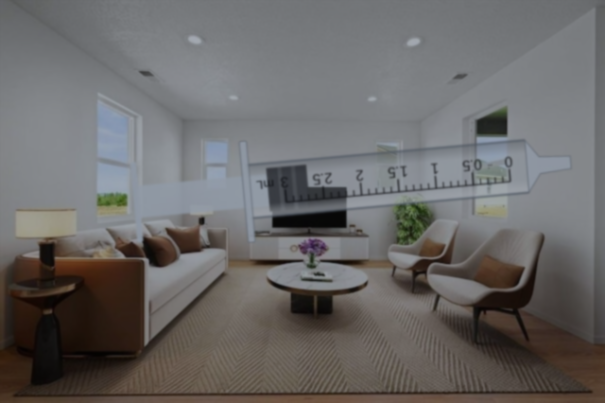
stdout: {"value": 2.7, "unit": "mL"}
